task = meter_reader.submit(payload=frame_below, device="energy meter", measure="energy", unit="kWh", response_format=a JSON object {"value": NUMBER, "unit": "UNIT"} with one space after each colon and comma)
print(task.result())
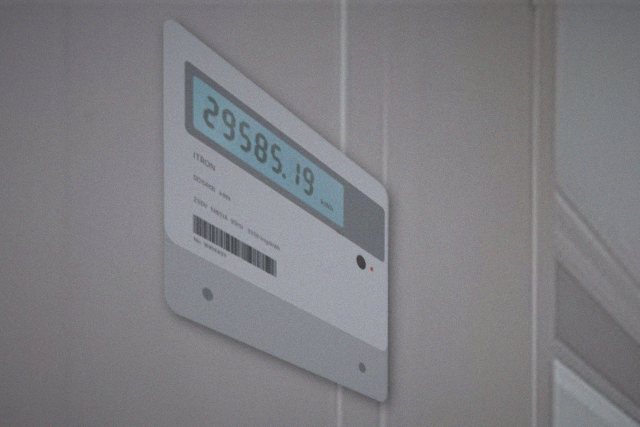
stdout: {"value": 29585.19, "unit": "kWh"}
